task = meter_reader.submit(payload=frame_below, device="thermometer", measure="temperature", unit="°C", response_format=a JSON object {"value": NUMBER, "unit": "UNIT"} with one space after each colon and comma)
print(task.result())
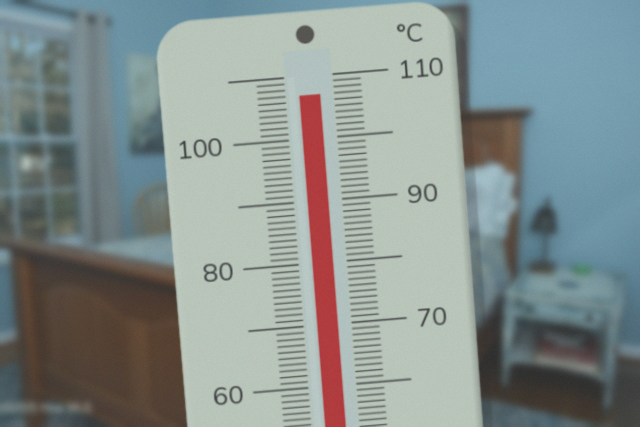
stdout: {"value": 107, "unit": "°C"}
